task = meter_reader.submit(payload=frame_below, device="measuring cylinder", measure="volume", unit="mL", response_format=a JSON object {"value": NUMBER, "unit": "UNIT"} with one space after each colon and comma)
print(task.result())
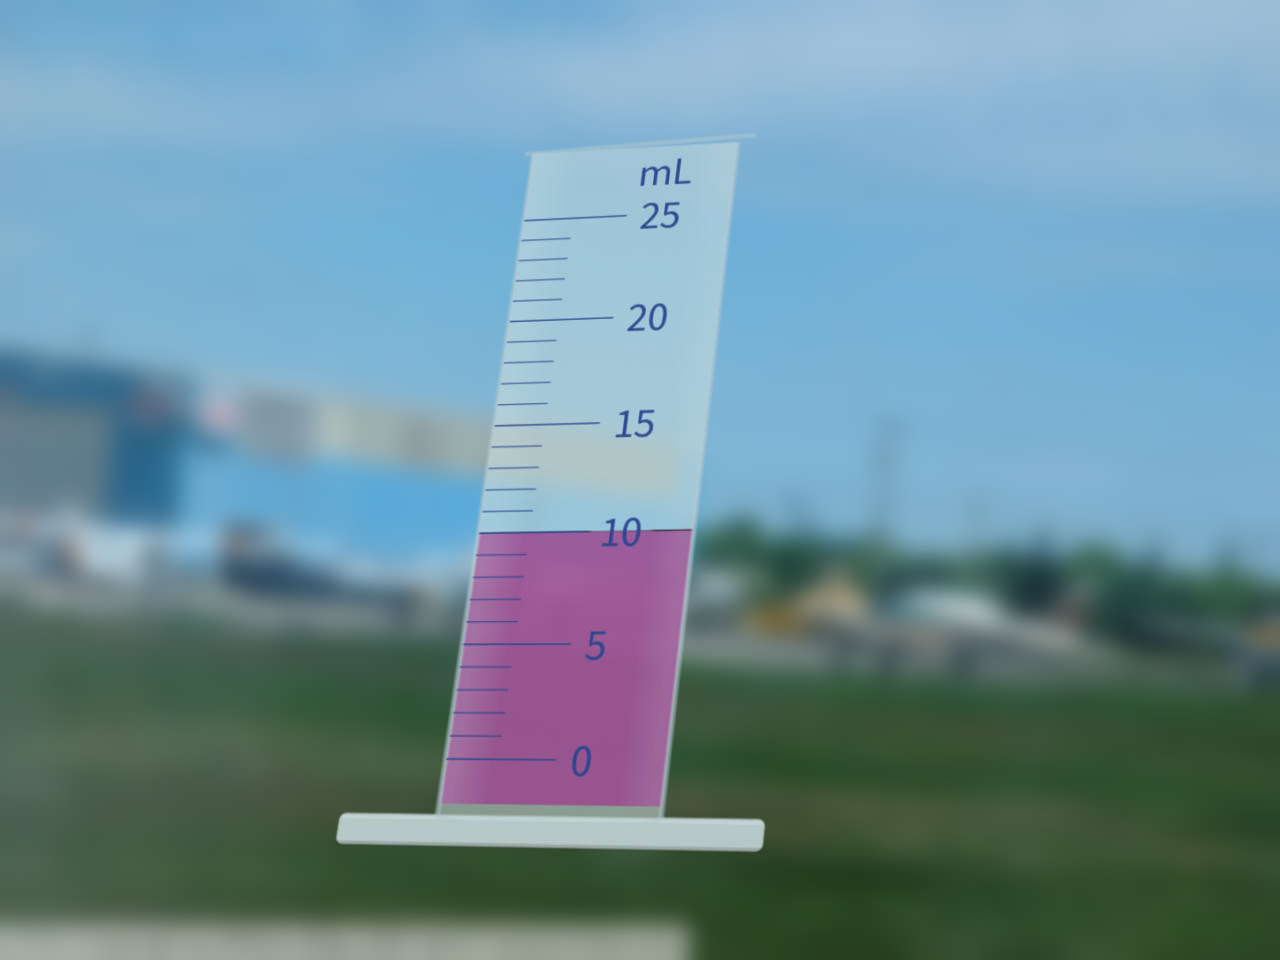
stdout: {"value": 10, "unit": "mL"}
